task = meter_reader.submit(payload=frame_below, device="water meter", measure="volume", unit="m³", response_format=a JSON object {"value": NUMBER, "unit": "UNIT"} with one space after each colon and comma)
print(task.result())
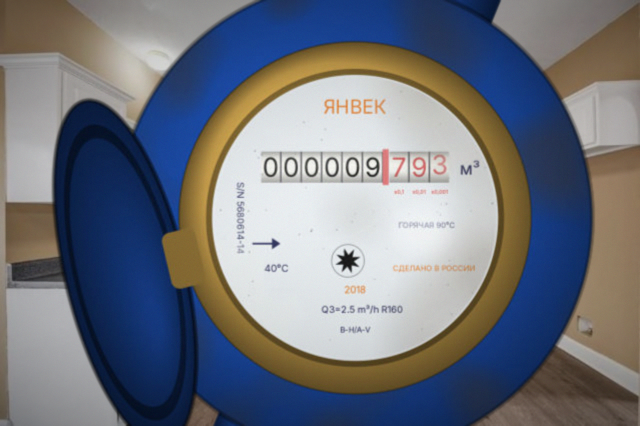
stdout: {"value": 9.793, "unit": "m³"}
